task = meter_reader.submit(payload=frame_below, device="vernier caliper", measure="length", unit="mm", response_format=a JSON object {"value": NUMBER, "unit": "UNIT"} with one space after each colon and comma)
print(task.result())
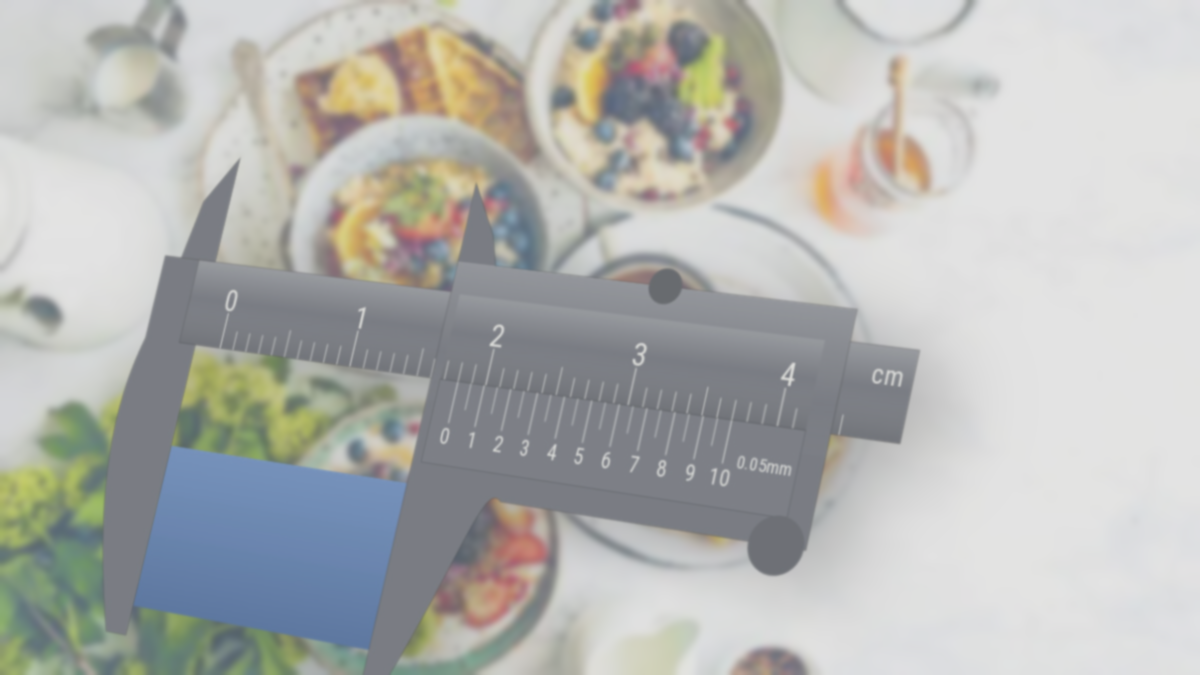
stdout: {"value": 18.0, "unit": "mm"}
